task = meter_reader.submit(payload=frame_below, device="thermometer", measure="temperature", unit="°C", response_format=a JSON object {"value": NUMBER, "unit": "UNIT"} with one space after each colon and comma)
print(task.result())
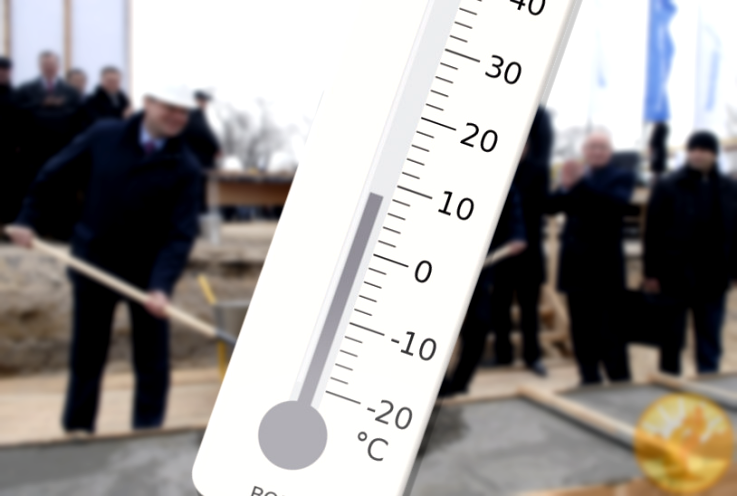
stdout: {"value": 8, "unit": "°C"}
